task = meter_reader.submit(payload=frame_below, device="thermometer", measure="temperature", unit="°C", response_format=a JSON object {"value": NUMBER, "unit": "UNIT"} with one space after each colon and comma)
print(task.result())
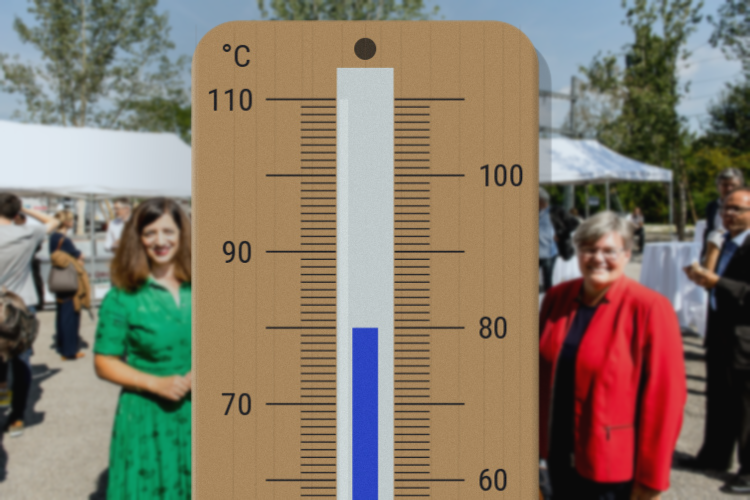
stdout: {"value": 80, "unit": "°C"}
